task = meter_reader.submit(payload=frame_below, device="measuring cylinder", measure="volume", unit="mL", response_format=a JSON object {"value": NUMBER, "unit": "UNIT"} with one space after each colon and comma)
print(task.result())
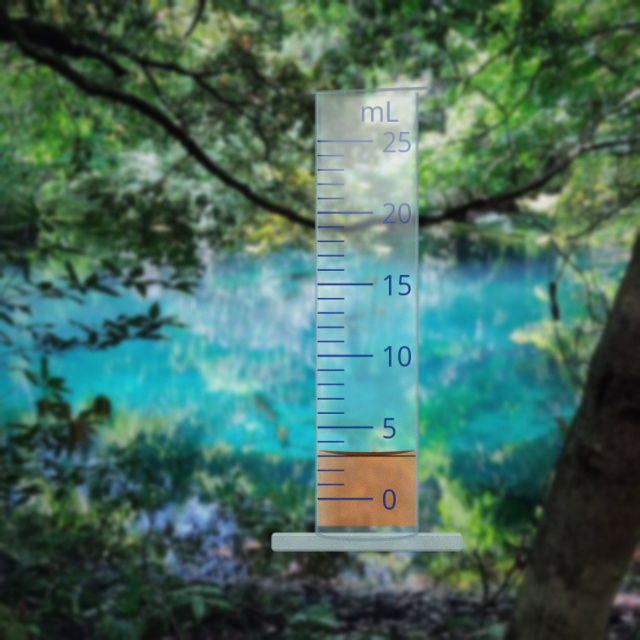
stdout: {"value": 3, "unit": "mL"}
